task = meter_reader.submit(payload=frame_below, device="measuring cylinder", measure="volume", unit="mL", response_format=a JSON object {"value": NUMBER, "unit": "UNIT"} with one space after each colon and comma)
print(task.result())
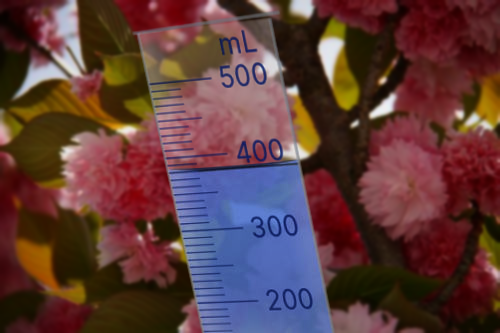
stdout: {"value": 380, "unit": "mL"}
